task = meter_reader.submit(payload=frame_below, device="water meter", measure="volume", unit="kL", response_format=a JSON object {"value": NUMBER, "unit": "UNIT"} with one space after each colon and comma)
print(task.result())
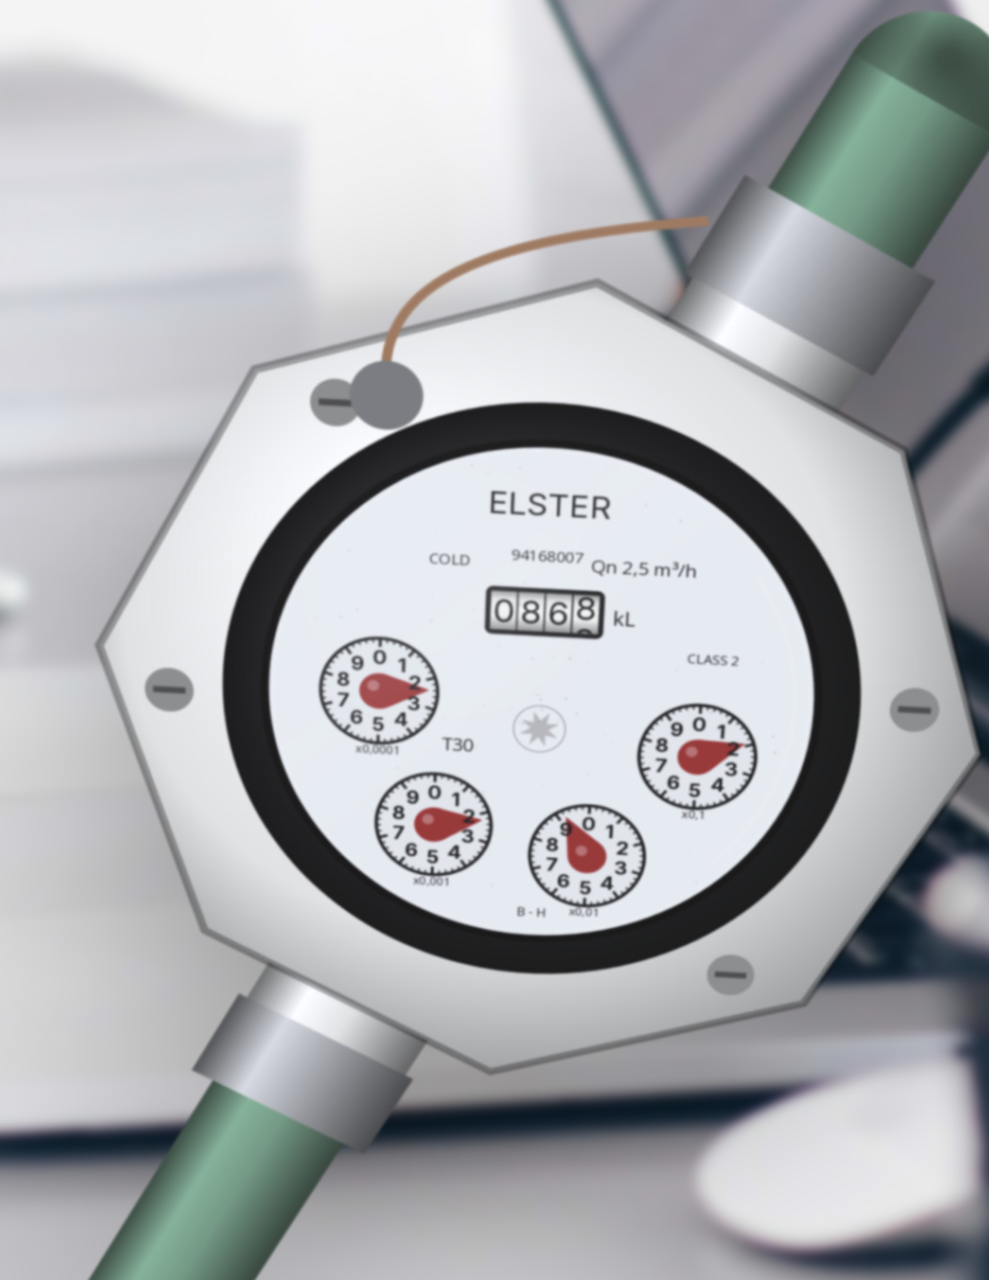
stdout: {"value": 868.1922, "unit": "kL"}
